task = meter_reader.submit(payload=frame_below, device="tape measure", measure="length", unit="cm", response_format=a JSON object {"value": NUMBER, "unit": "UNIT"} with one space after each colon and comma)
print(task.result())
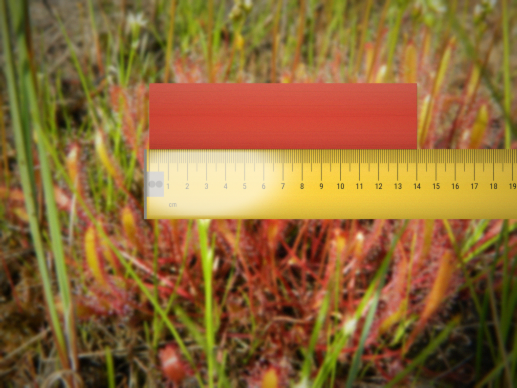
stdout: {"value": 14, "unit": "cm"}
